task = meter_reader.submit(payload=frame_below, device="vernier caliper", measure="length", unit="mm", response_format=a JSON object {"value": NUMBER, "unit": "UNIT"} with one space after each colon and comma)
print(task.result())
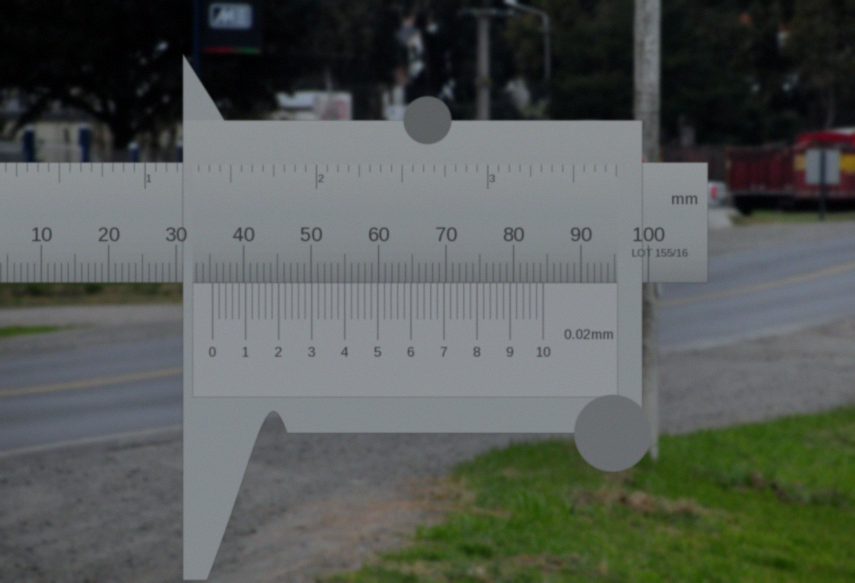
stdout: {"value": 35.4, "unit": "mm"}
